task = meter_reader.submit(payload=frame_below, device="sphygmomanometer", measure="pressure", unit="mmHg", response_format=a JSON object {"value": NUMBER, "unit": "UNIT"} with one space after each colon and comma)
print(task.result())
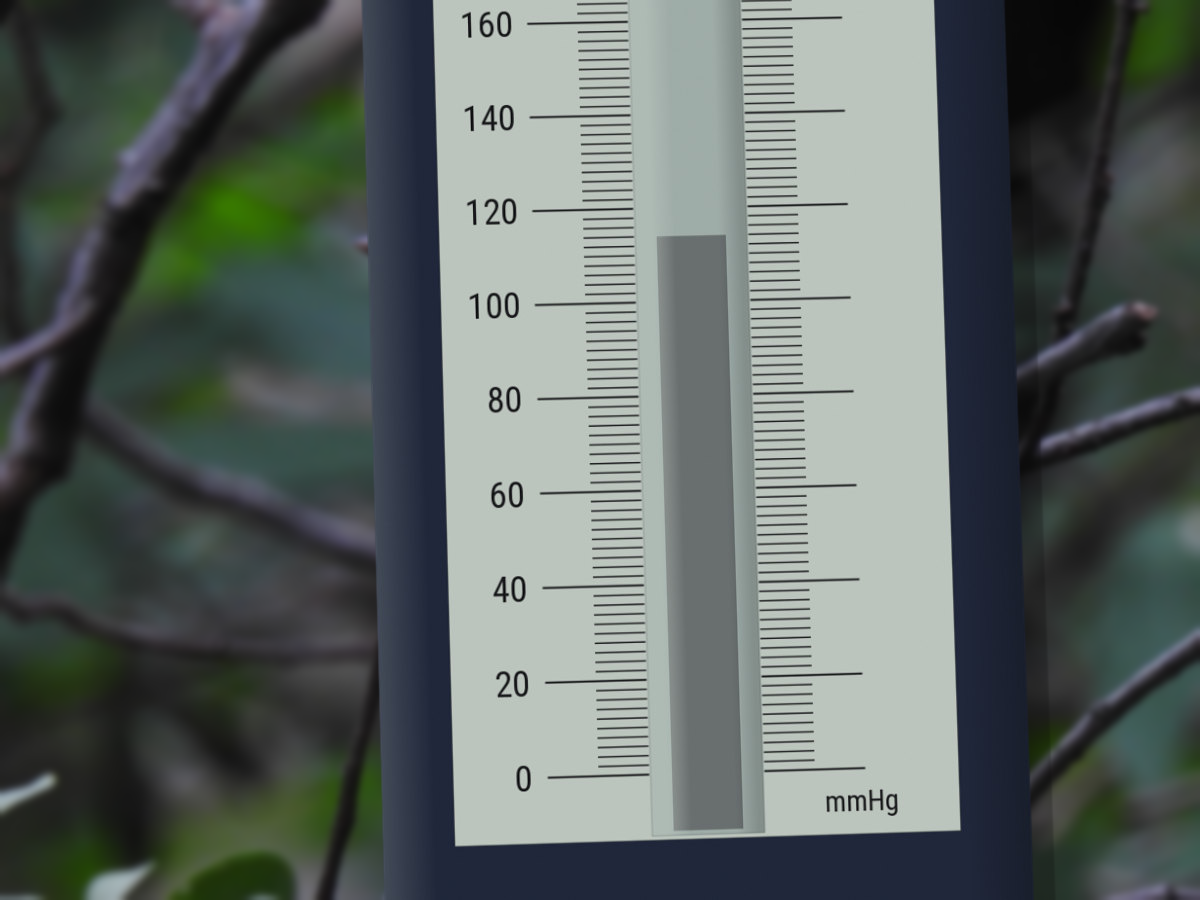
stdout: {"value": 114, "unit": "mmHg"}
